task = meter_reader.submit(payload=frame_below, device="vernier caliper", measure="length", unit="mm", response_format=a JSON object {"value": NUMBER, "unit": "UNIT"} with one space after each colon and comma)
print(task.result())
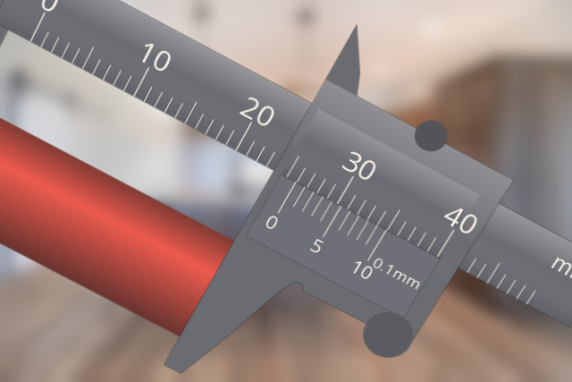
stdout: {"value": 25.9, "unit": "mm"}
